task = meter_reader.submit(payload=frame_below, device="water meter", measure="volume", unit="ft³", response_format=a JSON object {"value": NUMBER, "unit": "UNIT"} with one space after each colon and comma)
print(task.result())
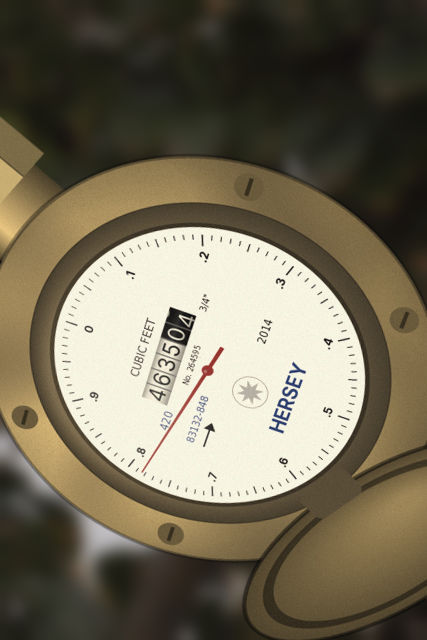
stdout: {"value": 463503.78, "unit": "ft³"}
